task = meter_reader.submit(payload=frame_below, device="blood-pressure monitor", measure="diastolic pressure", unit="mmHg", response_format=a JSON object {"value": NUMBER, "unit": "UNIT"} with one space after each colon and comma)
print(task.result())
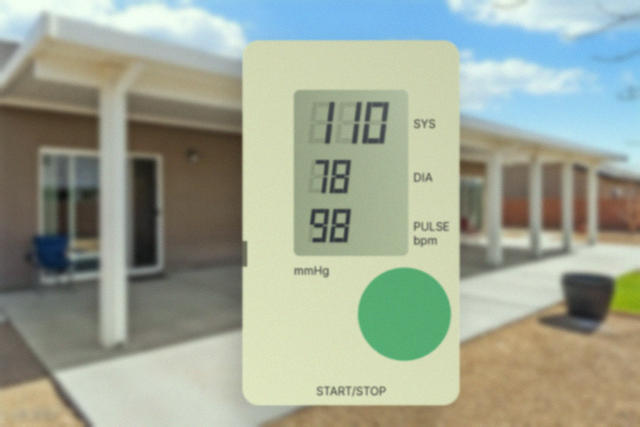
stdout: {"value": 78, "unit": "mmHg"}
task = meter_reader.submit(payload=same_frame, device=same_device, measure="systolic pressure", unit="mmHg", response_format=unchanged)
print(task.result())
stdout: {"value": 110, "unit": "mmHg"}
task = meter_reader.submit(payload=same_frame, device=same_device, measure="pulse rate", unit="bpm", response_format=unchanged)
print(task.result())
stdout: {"value": 98, "unit": "bpm"}
